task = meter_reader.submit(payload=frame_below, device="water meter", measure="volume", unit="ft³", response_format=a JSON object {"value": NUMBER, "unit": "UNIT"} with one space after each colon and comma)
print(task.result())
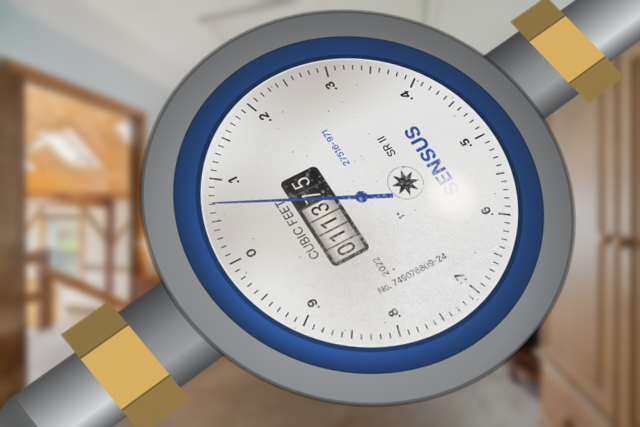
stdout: {"value": 11375.07, "unit": "ft³"}
